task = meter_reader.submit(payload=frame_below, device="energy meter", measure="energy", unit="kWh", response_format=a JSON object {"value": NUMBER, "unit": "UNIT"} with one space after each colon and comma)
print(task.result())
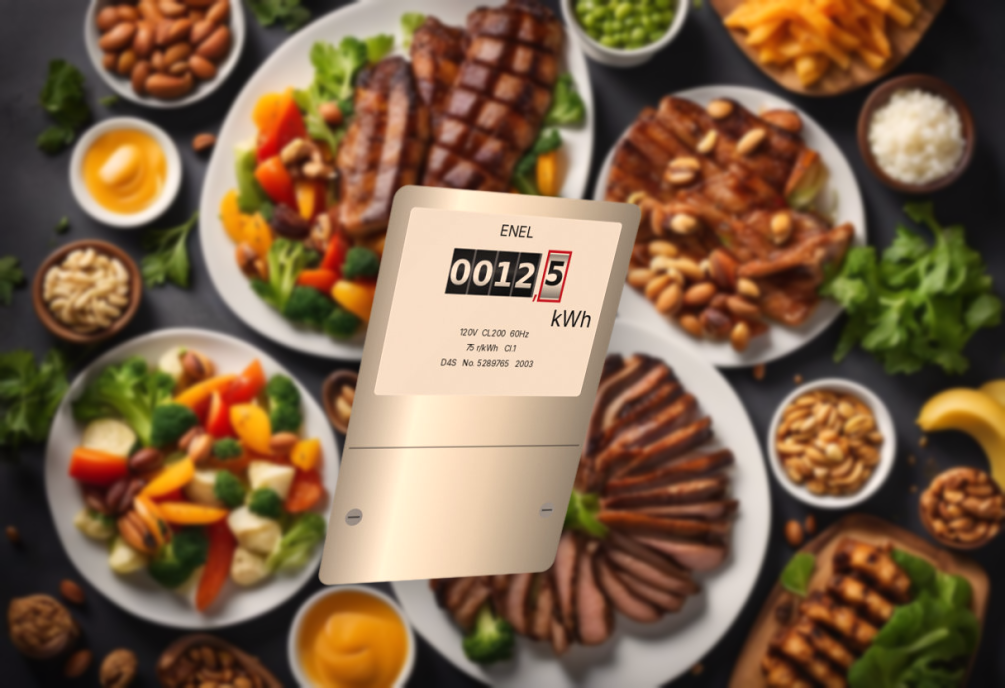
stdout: {"value": 12.5, "unit": "kWh"}
